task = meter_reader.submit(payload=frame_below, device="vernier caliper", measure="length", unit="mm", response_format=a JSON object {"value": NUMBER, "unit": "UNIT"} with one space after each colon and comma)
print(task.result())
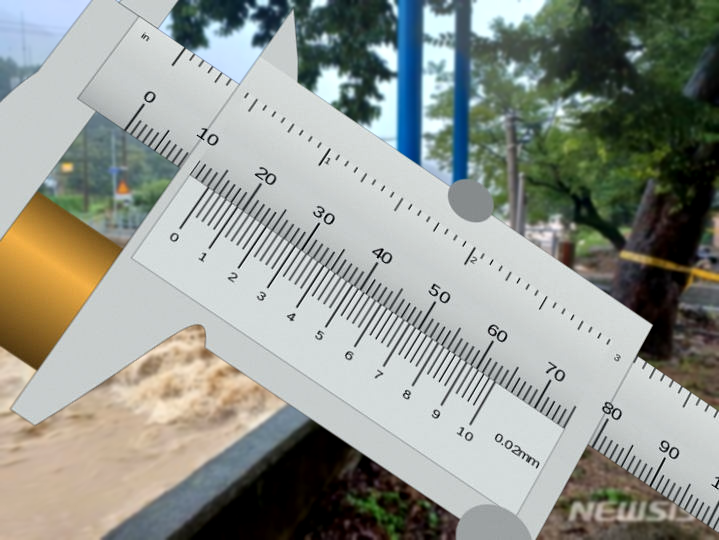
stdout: {"value": 14.2, "unit": "mm"}
